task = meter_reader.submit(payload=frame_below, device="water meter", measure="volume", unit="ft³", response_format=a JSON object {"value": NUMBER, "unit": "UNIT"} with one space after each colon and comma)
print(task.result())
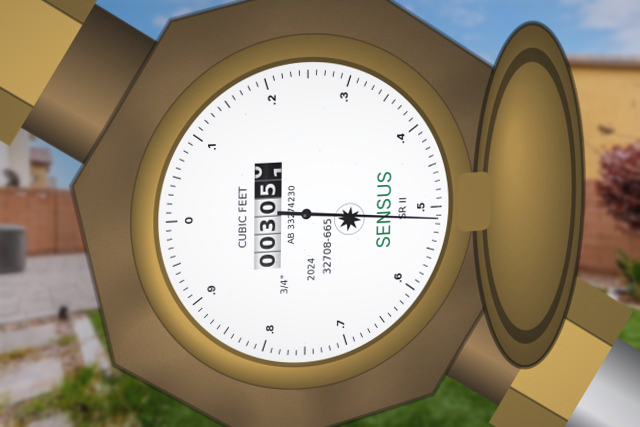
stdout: {"value": 3050.51, "unit": "ft³"}
